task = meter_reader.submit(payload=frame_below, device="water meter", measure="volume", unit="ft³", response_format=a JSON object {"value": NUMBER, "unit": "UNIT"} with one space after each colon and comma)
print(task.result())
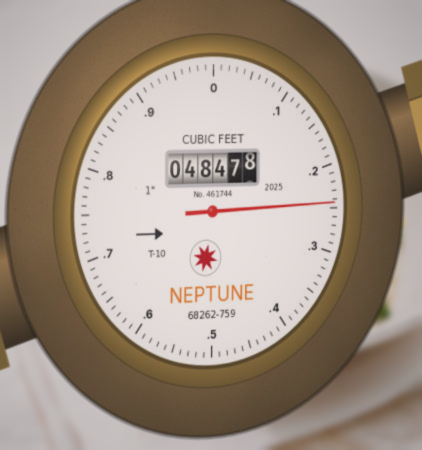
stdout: {"value": 48478.24, "unit": "ft³"}
